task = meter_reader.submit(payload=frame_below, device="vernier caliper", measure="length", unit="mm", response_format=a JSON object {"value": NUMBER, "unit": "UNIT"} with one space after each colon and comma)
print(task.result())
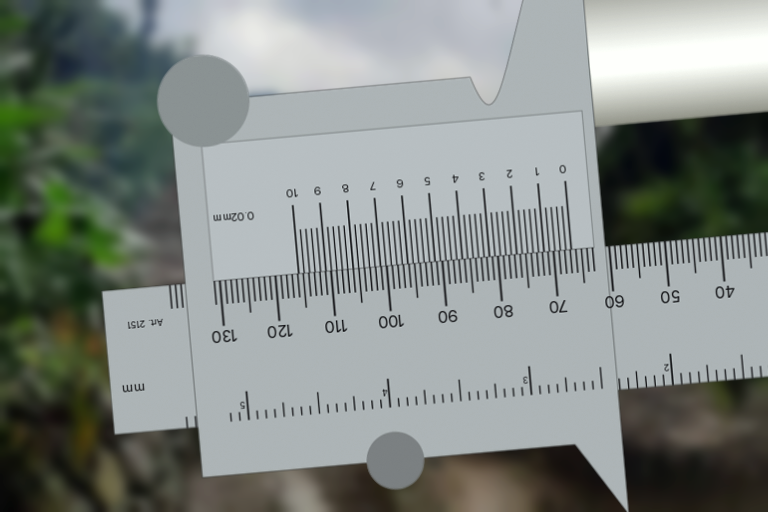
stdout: {"value": 66.8, "unit": "mm"}
